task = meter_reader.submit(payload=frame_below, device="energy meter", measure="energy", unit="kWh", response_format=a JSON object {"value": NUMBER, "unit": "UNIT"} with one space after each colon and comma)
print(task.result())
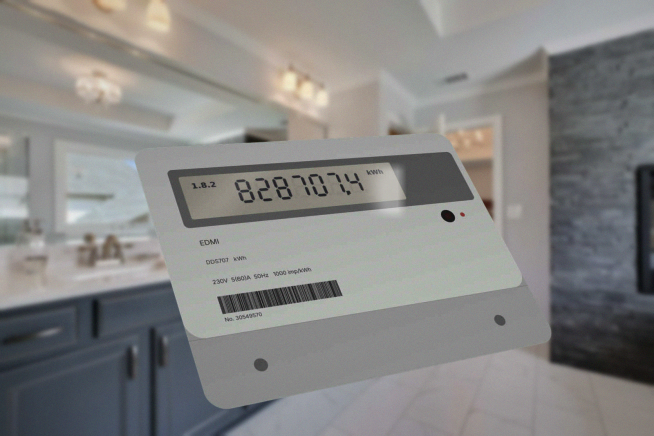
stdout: {"value": 828707.4, "unit": "kWh"}
